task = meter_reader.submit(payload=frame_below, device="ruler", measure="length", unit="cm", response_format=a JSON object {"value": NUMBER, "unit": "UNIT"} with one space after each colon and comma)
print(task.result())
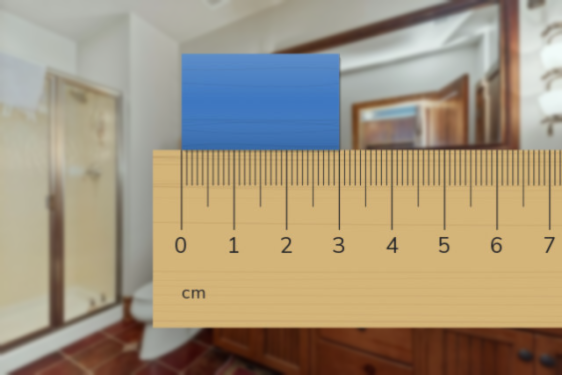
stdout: {"value": 3, "unit": "cm"}
